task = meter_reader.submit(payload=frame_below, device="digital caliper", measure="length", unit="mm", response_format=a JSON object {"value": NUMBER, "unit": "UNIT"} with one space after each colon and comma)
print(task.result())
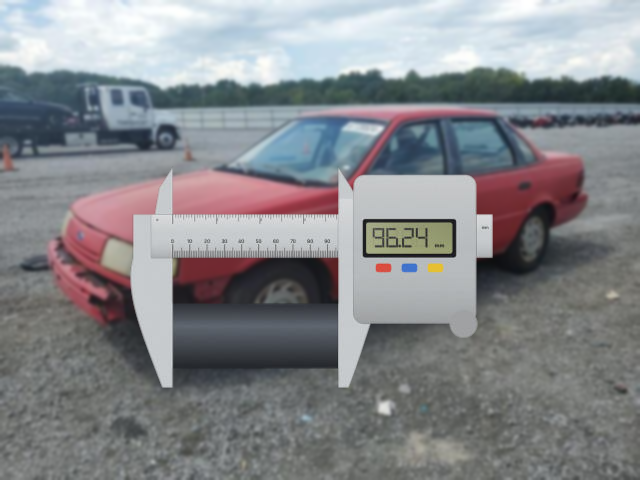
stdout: {"value": 96.24, "unit": "mm"}
